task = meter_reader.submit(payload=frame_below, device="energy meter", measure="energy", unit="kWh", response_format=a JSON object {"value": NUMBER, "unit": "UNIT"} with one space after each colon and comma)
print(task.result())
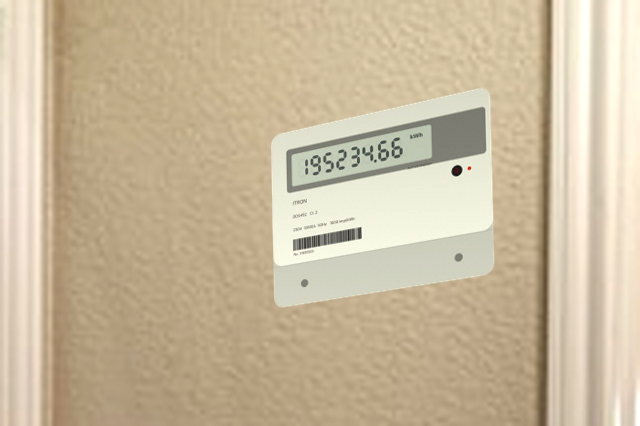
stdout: {"value": 195234.66, "unit": "kWh"}
